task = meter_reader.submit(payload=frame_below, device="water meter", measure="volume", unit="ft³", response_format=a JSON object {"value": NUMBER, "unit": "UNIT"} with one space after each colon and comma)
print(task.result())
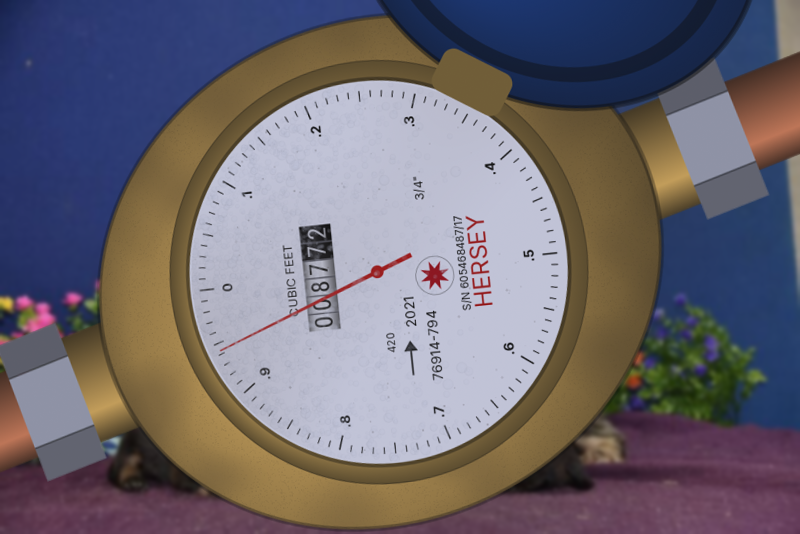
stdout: {"value": 8771.94, "unit": "ft³"}
